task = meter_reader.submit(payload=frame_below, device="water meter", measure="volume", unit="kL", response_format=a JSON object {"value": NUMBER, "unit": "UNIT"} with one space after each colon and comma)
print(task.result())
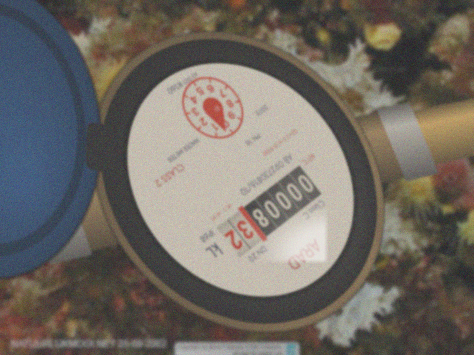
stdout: {"value": 8.320, "unit": "kL"}
